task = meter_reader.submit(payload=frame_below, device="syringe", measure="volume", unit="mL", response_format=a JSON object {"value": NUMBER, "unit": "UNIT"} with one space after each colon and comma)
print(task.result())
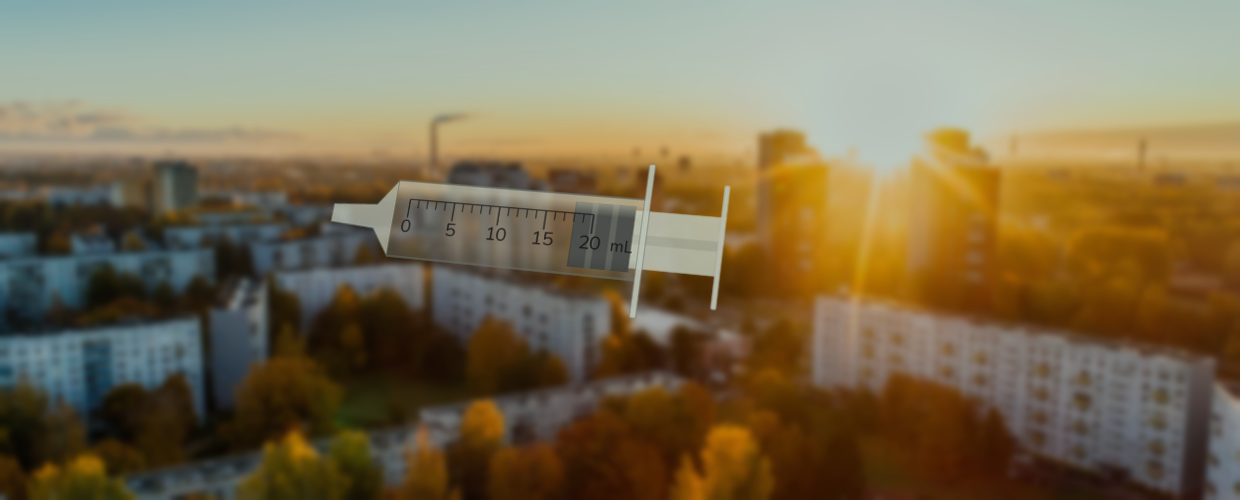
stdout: {"value": 18, "unit": "mL"}
